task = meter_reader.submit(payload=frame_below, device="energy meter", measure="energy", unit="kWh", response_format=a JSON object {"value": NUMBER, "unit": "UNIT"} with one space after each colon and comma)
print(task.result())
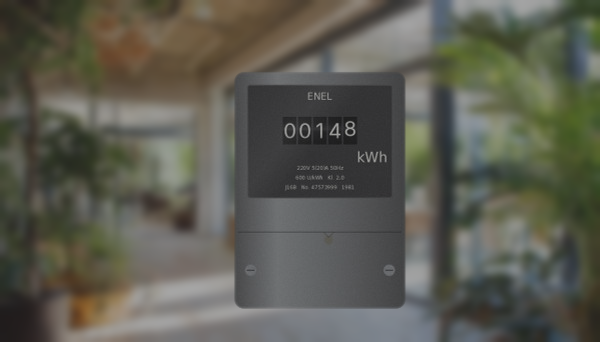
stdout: {"value": 148, "unit": "kWh"}
